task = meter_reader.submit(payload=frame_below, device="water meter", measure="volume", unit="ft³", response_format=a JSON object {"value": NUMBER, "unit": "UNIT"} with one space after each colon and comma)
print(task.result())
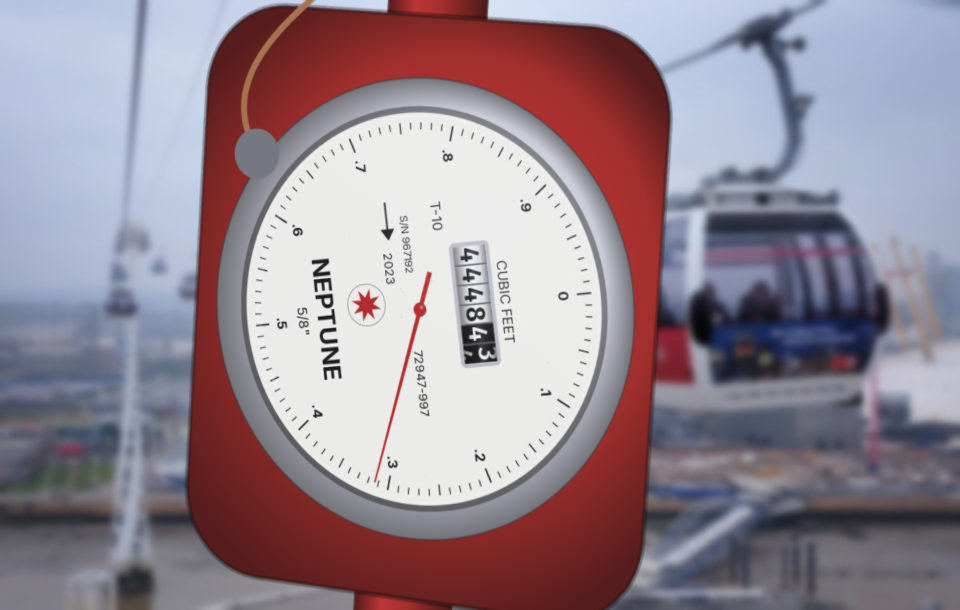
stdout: {"value": 444843.31, "unit": "ft³"}
